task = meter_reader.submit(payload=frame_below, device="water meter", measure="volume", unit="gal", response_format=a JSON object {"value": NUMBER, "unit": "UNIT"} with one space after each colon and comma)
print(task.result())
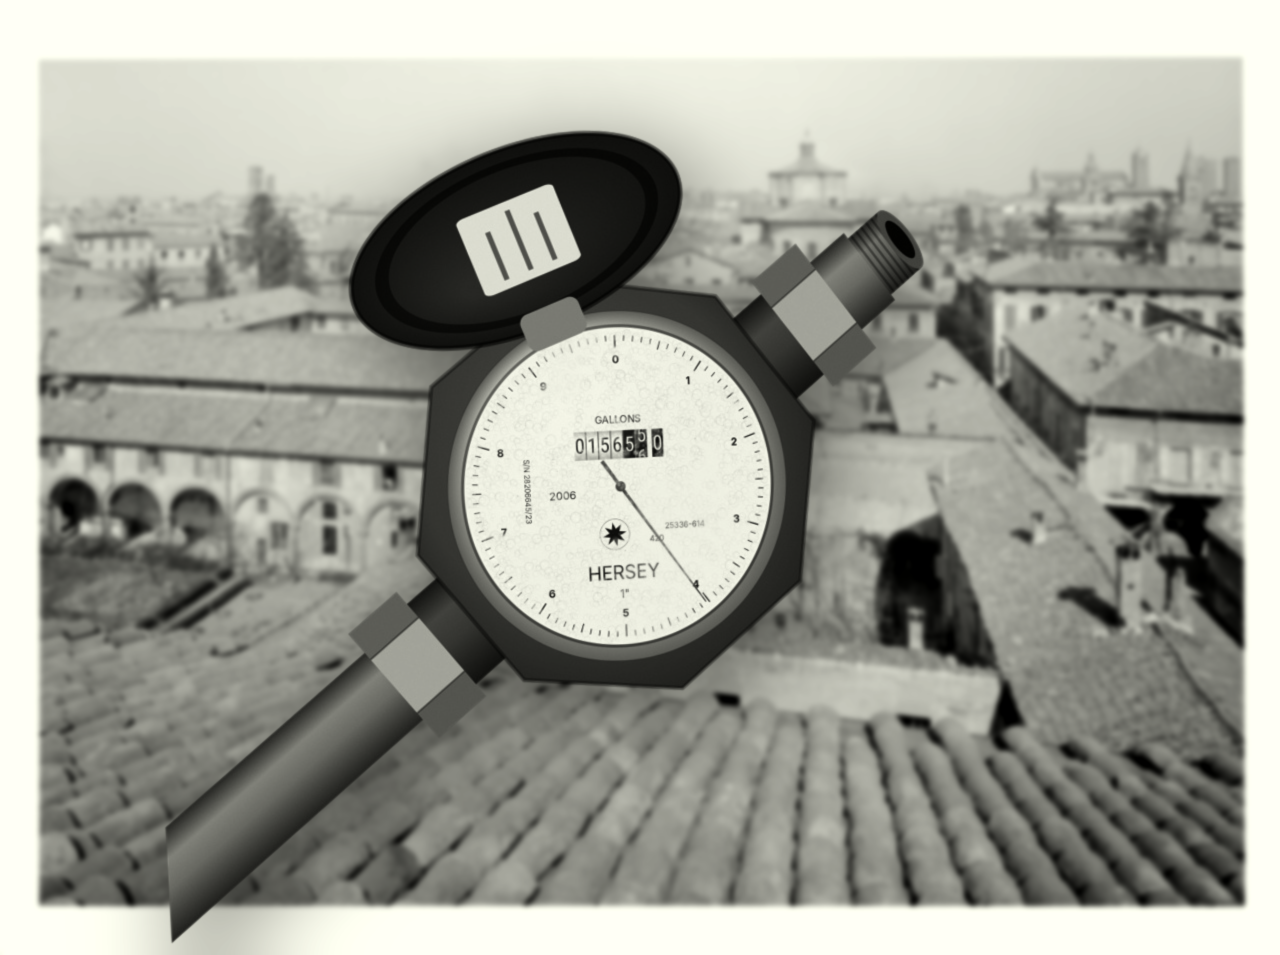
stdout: {"value": 156554.0, "unit": "gal"}
